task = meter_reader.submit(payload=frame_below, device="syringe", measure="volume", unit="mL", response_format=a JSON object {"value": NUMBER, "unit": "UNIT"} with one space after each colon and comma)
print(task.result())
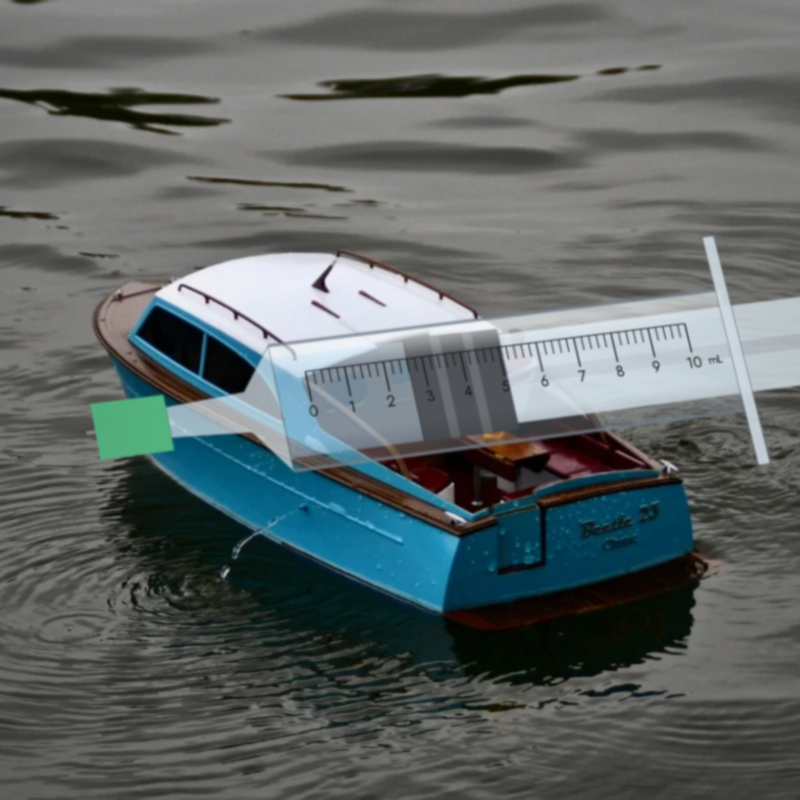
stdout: {"value": 2.6, "unit": "mL"}
